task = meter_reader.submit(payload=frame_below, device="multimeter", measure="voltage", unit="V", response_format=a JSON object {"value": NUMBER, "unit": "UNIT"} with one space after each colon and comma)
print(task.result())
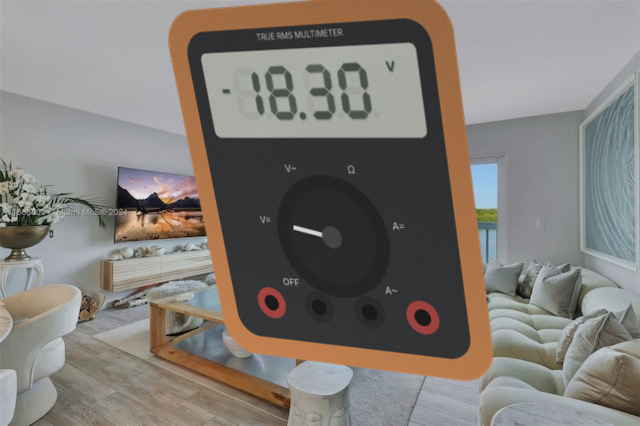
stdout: {"value": -18.30, "unit": "V"}
